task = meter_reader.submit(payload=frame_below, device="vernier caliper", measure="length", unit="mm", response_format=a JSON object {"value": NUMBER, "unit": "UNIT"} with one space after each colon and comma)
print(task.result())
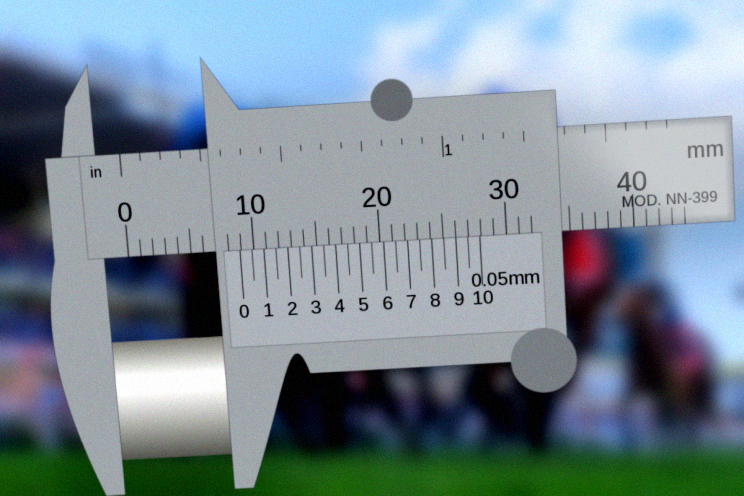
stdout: {"value": 8.9, "unit": "mm"}
